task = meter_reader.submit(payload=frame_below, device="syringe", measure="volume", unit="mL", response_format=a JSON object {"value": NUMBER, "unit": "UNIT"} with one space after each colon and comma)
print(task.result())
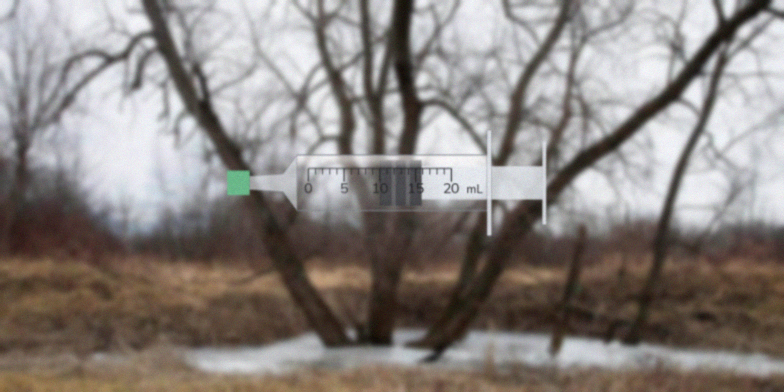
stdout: {"value": 10, "unit": "mL"}
